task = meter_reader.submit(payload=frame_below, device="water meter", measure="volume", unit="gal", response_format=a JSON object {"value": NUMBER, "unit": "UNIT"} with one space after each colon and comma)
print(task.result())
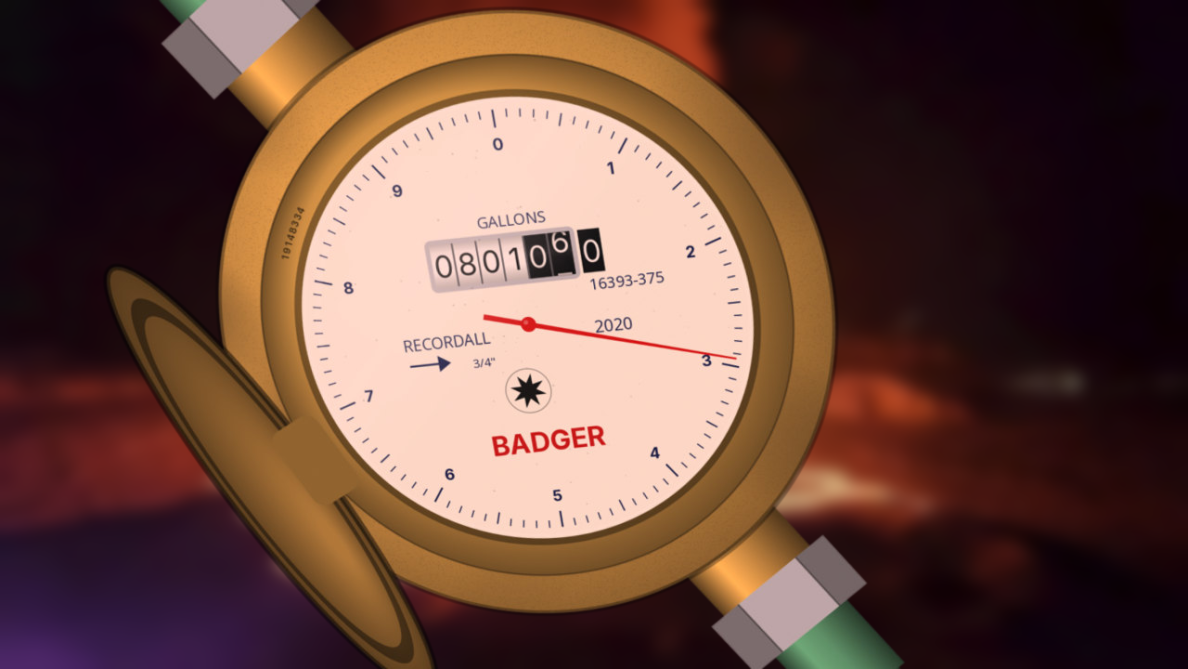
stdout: {"value": 801062.9, "unit": "gal"}
